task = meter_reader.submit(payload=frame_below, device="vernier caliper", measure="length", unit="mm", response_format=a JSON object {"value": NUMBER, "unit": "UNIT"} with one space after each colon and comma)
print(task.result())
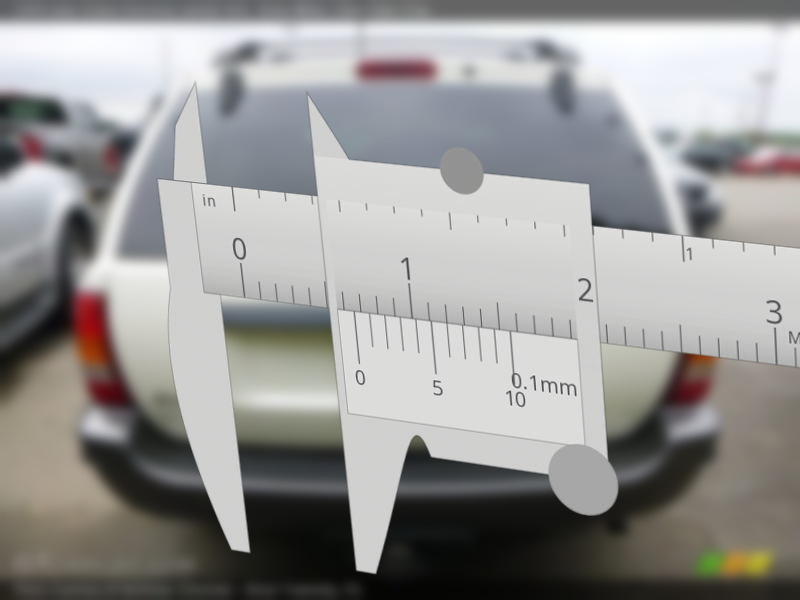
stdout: {"value": 6.6, "unit": "mm"}
